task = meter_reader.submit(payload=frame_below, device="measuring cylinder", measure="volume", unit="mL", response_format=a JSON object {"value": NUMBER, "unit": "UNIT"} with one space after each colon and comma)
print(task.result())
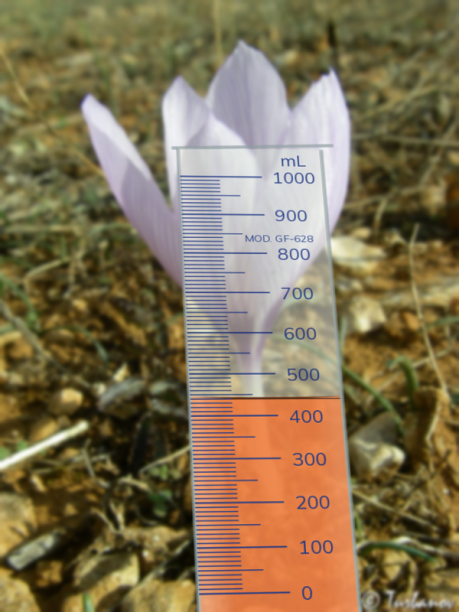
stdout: {"value": 440, "unit": "mL"}
